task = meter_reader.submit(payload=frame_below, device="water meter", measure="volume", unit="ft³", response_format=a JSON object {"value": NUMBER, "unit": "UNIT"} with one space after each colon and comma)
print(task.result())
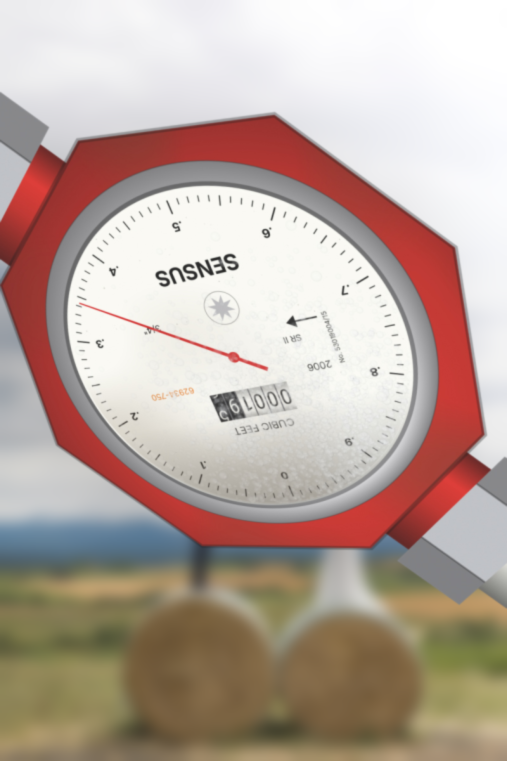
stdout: {"value": 195.34, "unit": "ft³"}
